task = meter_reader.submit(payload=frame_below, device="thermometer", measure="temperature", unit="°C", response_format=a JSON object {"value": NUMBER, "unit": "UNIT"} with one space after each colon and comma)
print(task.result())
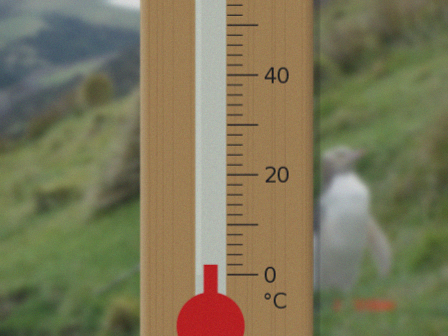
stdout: {"value": 2, "unit": "°C"}
